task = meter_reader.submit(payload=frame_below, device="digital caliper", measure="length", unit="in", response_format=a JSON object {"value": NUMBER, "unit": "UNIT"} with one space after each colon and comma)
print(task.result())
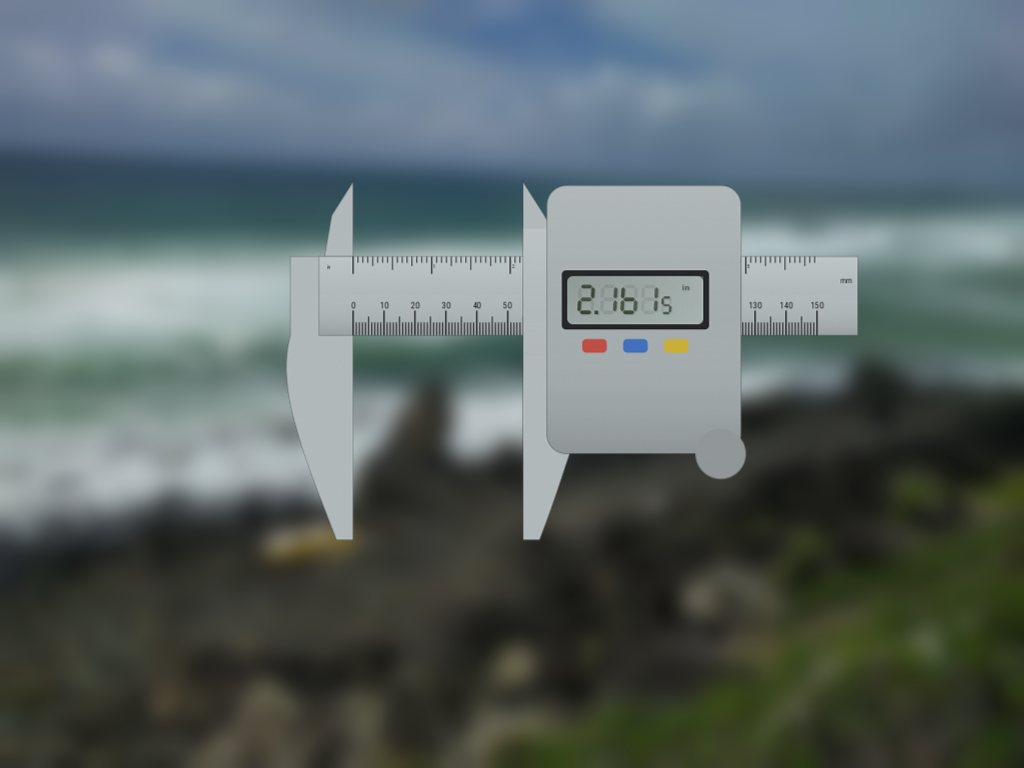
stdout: {"value": 2.1615, "unit": "in"}
